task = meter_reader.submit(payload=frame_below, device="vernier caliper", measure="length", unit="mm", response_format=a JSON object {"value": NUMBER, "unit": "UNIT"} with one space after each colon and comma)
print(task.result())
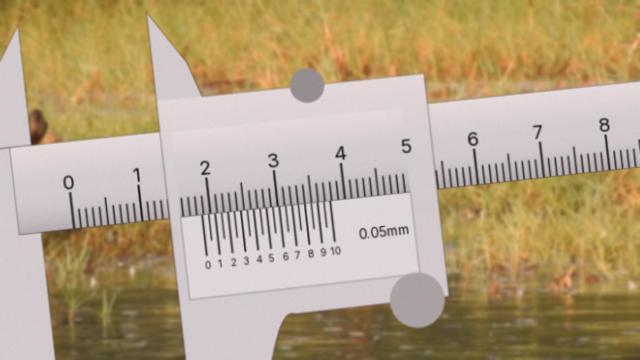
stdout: {"value": 18.8, "unit": "mm"}
